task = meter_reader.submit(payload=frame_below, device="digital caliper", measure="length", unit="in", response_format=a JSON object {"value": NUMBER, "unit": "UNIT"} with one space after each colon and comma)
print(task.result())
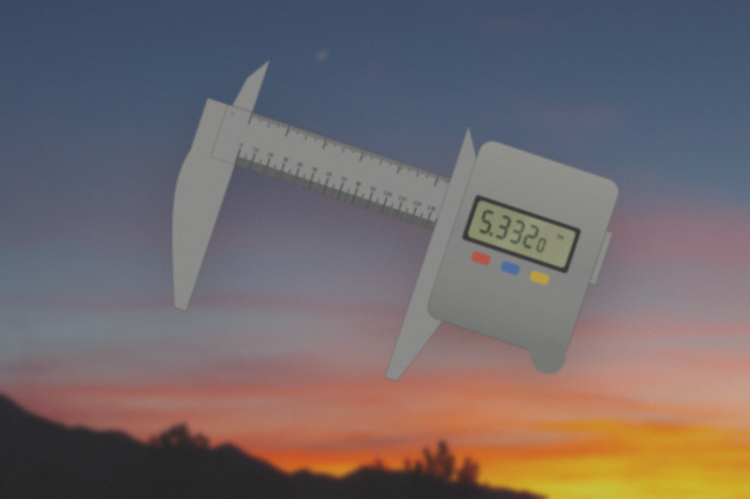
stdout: {"value": 5.3320, "unit": "in"}
